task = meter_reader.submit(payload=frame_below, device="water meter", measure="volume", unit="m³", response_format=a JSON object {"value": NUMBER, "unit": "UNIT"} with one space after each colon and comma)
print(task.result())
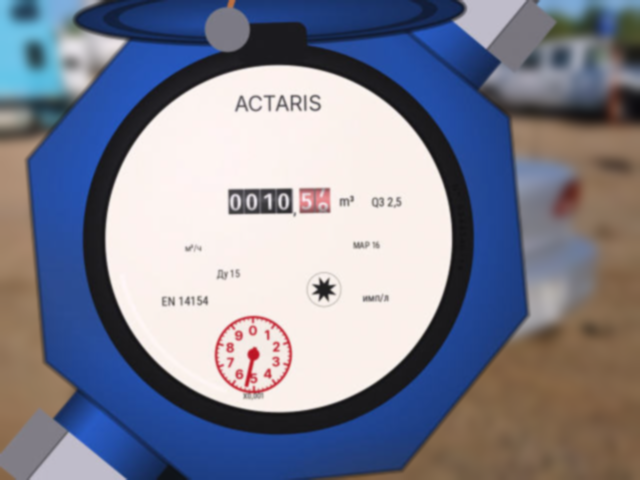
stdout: {"value": 10.575, "unit": "m³"}
